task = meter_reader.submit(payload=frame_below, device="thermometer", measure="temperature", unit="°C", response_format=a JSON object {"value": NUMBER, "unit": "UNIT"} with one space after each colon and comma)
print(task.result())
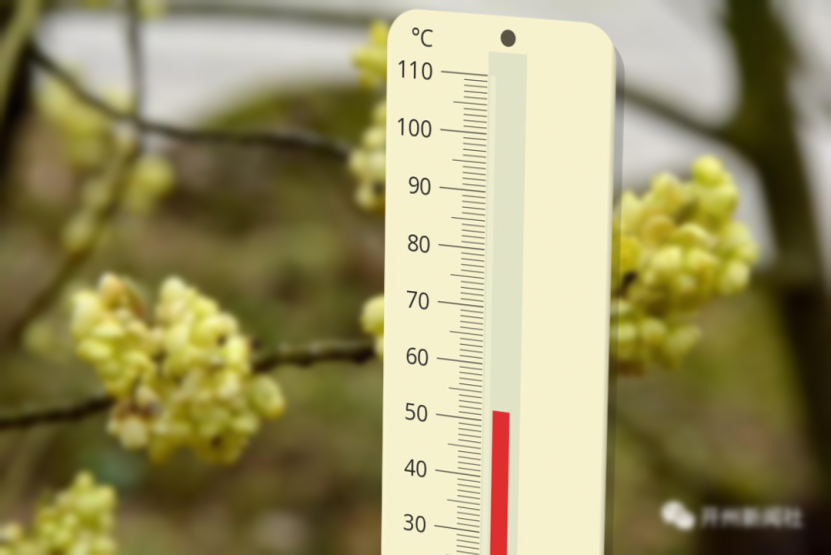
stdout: {"value": 52, "unit": "°C"}
